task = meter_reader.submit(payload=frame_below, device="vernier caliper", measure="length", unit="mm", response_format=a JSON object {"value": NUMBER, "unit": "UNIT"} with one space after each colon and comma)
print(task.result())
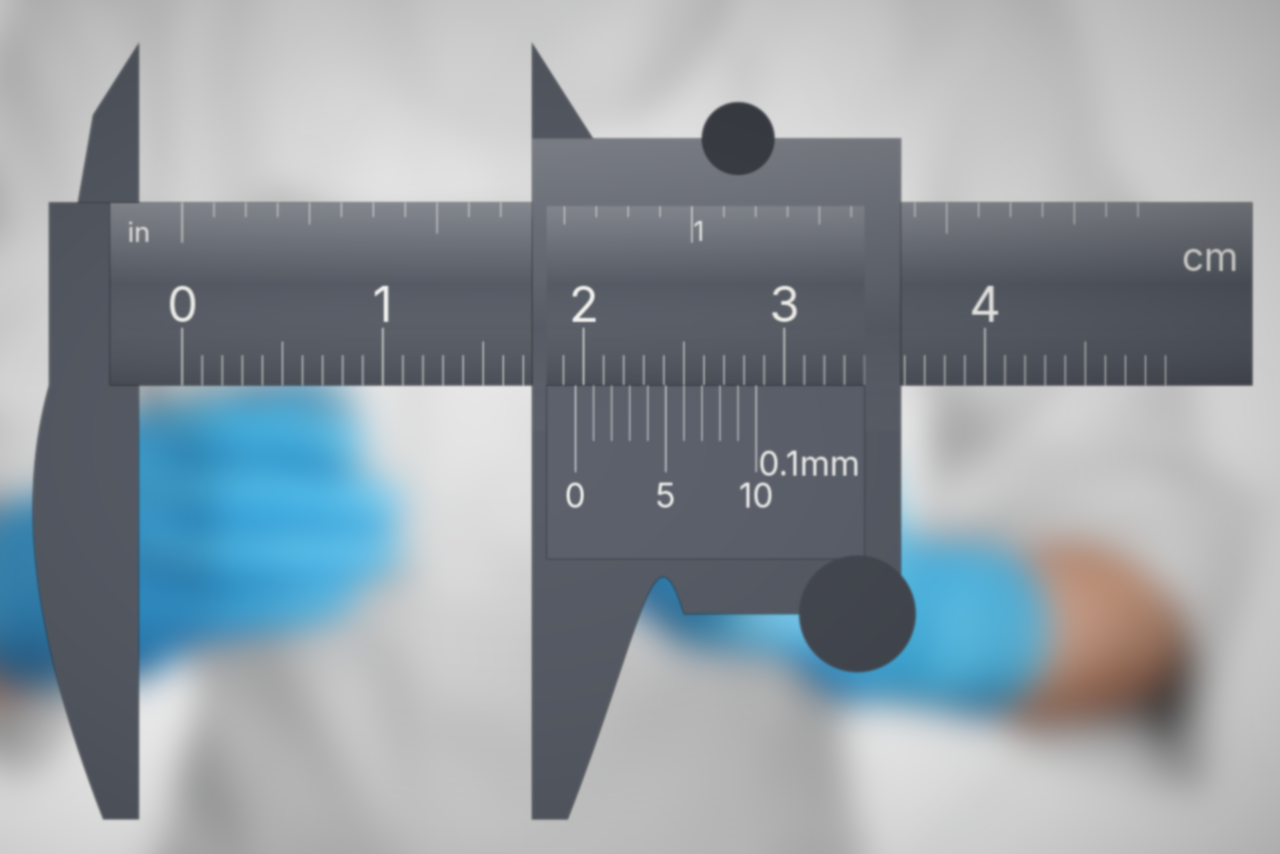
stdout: {"value": 19.6, "unit": "mm"}
